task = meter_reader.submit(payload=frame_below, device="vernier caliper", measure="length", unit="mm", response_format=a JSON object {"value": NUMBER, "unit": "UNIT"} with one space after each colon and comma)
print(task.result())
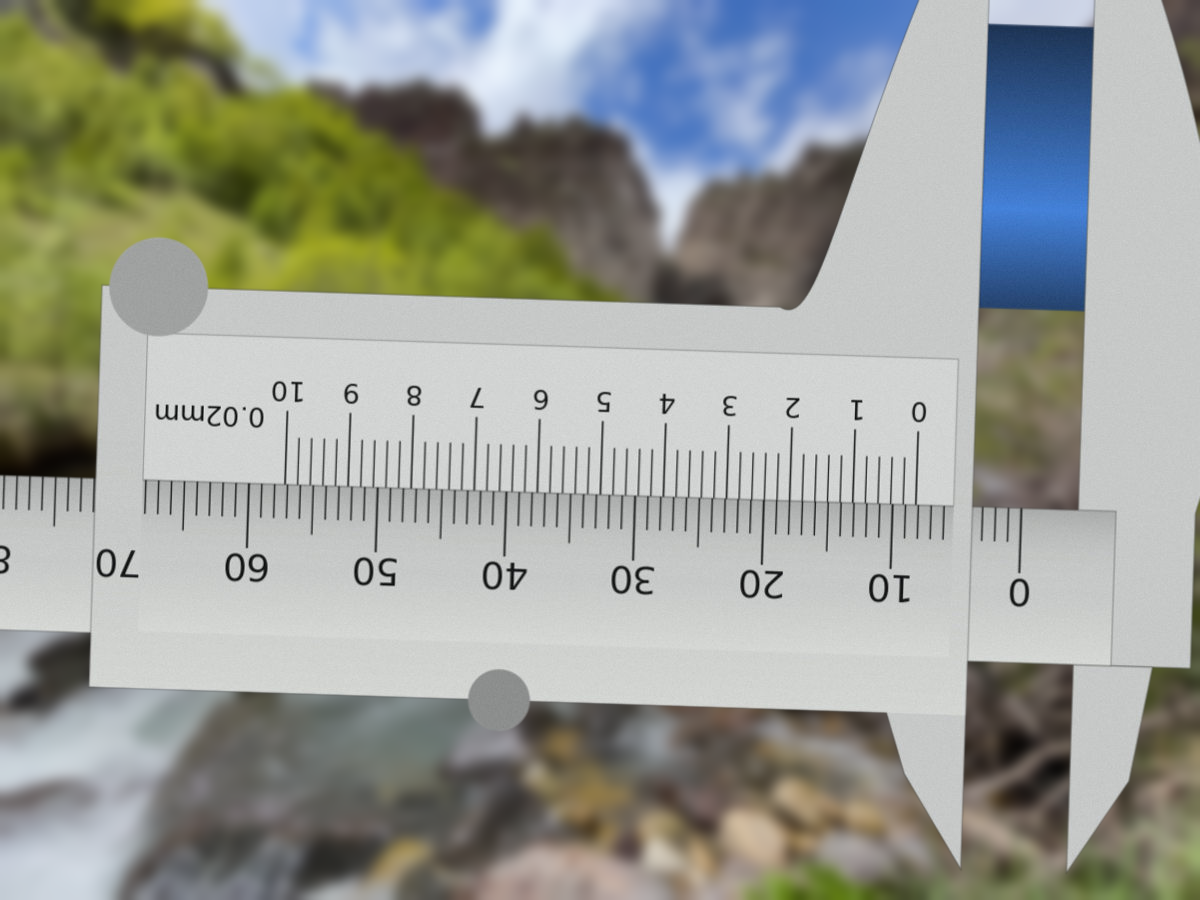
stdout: {"value": 8.2, "unit": "mm"}
